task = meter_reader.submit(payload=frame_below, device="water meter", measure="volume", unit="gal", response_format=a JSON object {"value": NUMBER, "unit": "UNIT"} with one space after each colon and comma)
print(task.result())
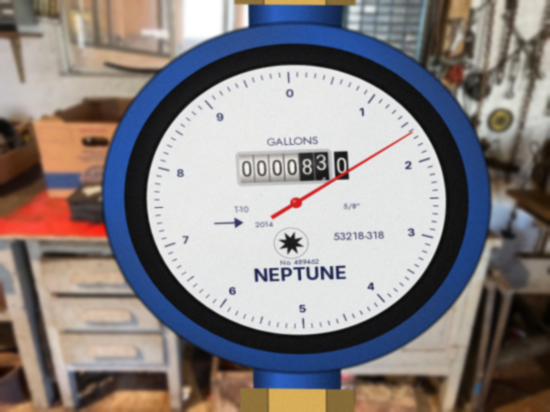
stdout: {"value": 831.6, "unit": "gal"}
